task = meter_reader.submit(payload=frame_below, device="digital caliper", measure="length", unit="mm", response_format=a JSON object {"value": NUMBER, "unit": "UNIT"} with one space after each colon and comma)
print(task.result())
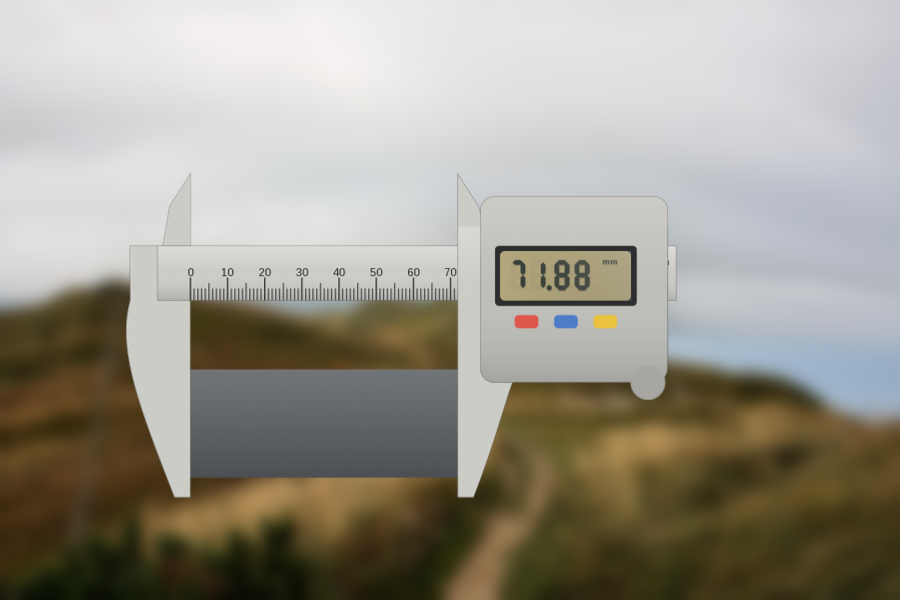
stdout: {"value": 71.88, "unit": "mm"}
